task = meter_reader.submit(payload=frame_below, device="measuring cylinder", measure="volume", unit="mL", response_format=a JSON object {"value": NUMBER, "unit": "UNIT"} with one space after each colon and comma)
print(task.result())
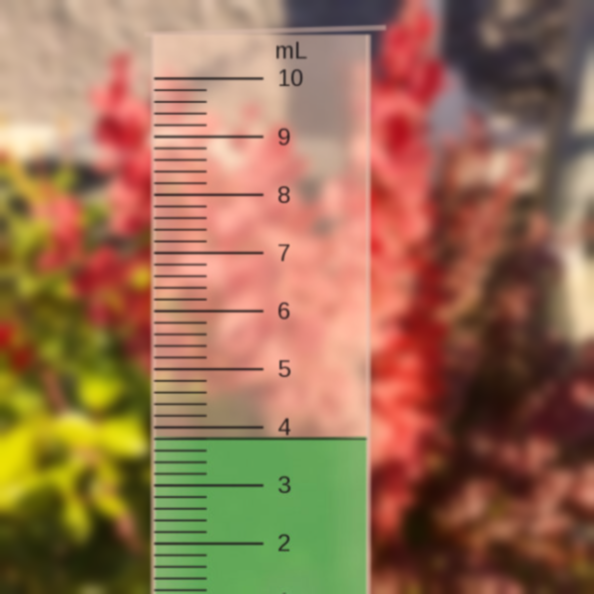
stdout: {"value": 3.8, "unit": "mL"}
